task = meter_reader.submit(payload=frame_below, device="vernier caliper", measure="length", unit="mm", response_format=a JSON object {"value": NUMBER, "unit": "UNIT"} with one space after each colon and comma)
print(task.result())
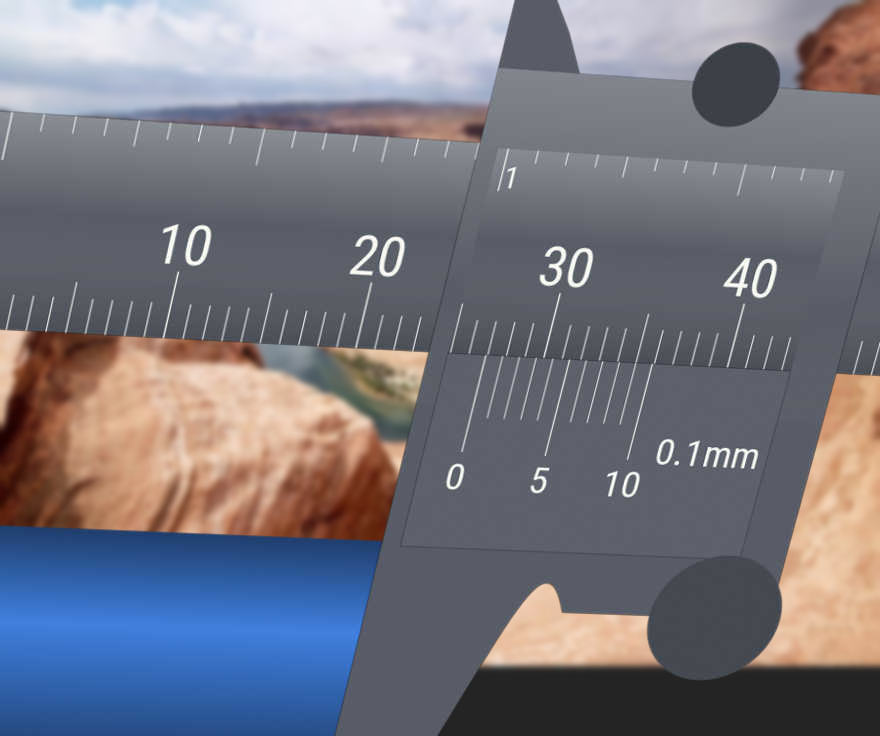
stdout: {"value": 26.9, "unit": "mm"}
